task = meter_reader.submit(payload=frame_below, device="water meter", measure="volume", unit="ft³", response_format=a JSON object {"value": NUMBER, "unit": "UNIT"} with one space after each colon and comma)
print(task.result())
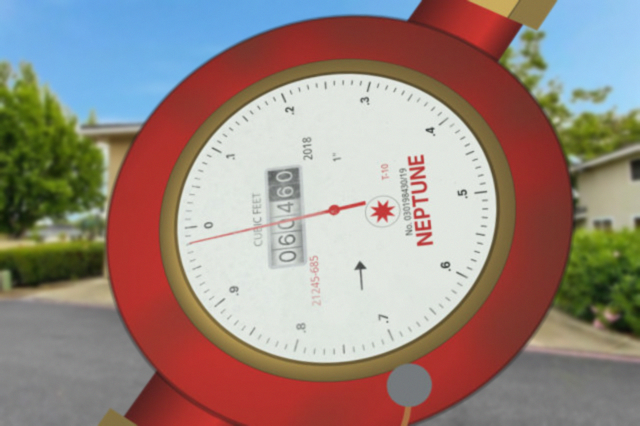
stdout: {"value": 60459.98, "unit": "ft³"}
